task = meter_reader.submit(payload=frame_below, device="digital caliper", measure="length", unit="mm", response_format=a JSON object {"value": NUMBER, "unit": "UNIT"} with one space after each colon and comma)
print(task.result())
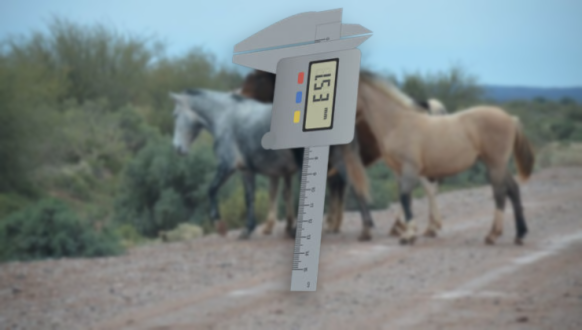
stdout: {"value": 1.53, "unit": "mm"}
